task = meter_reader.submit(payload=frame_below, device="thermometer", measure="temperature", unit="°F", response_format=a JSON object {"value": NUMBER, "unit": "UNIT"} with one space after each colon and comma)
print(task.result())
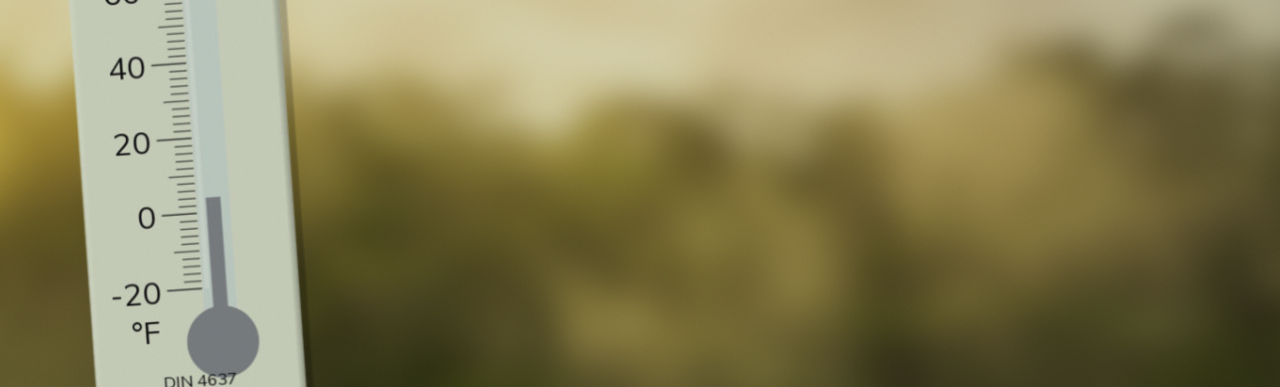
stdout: {"value": 4, "unit": "°F"}
